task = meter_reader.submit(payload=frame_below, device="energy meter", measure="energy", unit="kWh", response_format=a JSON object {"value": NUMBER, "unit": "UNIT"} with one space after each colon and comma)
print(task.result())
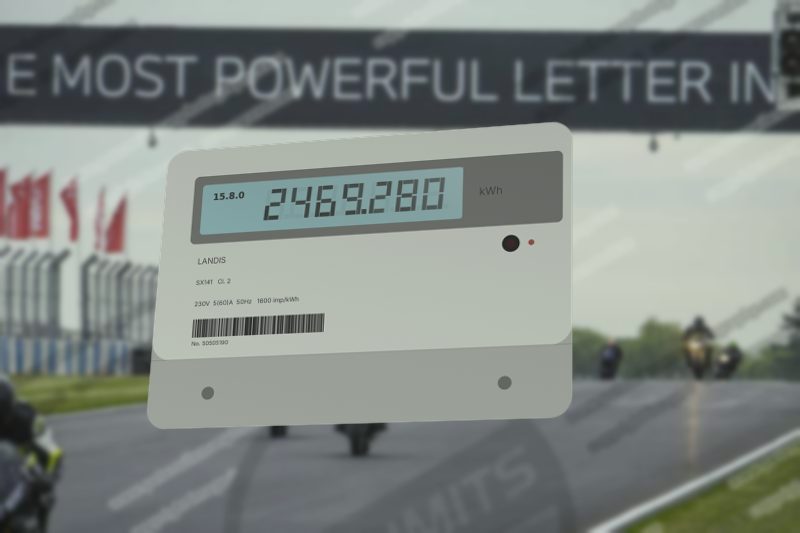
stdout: {"value": 2469.280, "unit": "kWh"}
